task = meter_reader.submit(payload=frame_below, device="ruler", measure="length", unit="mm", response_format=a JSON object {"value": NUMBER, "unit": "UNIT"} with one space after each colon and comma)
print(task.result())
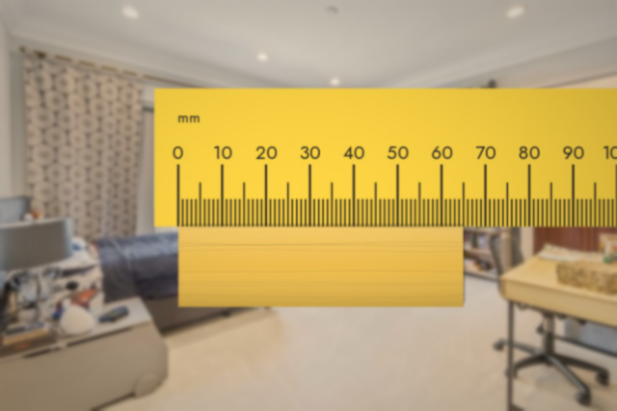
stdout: {"value": 65, "unit": "mm"}
